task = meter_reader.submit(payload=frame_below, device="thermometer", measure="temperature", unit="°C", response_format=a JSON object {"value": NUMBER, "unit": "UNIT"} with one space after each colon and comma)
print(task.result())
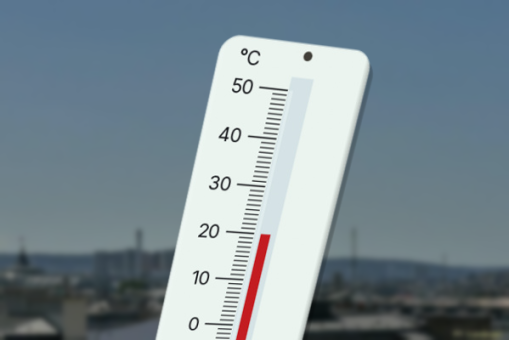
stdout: {"value": 20, "unit": "°C"}
